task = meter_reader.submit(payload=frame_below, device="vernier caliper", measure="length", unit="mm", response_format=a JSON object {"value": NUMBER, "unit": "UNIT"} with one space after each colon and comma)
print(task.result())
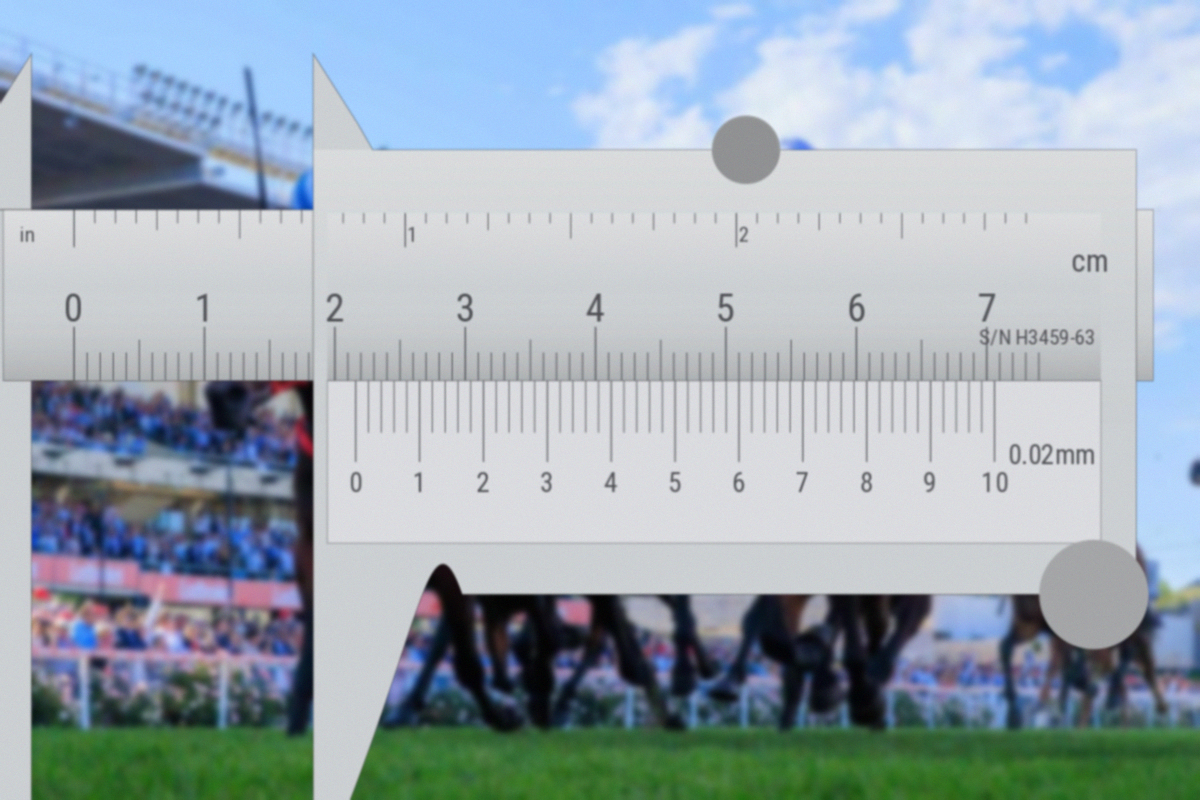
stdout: {"value": 21.6, "unit": "mm"}
